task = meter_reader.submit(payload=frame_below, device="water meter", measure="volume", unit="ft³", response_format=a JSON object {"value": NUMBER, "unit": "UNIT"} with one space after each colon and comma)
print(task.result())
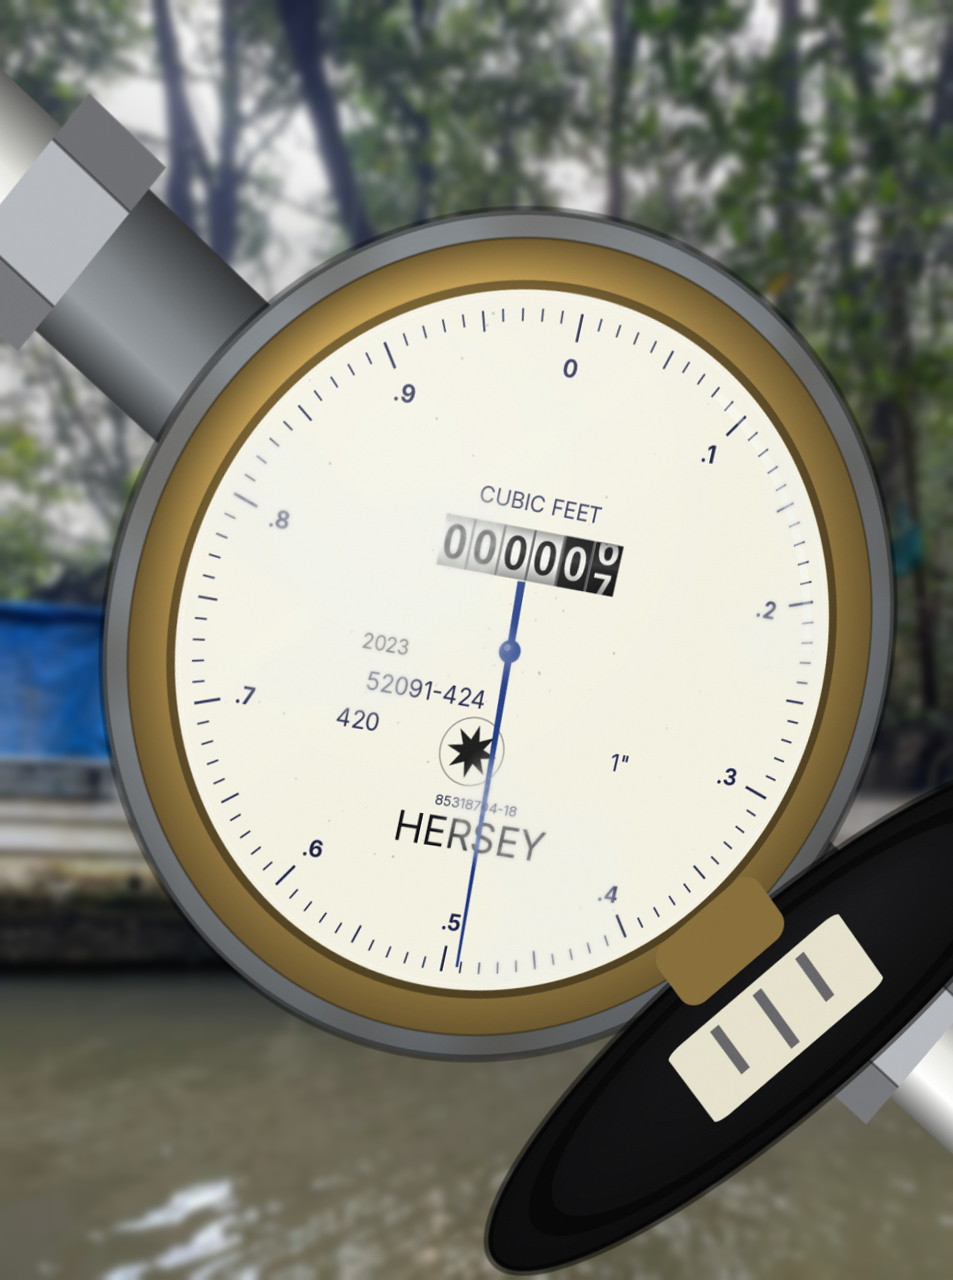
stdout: {"value": 6.49, "unit": "ft³"}
